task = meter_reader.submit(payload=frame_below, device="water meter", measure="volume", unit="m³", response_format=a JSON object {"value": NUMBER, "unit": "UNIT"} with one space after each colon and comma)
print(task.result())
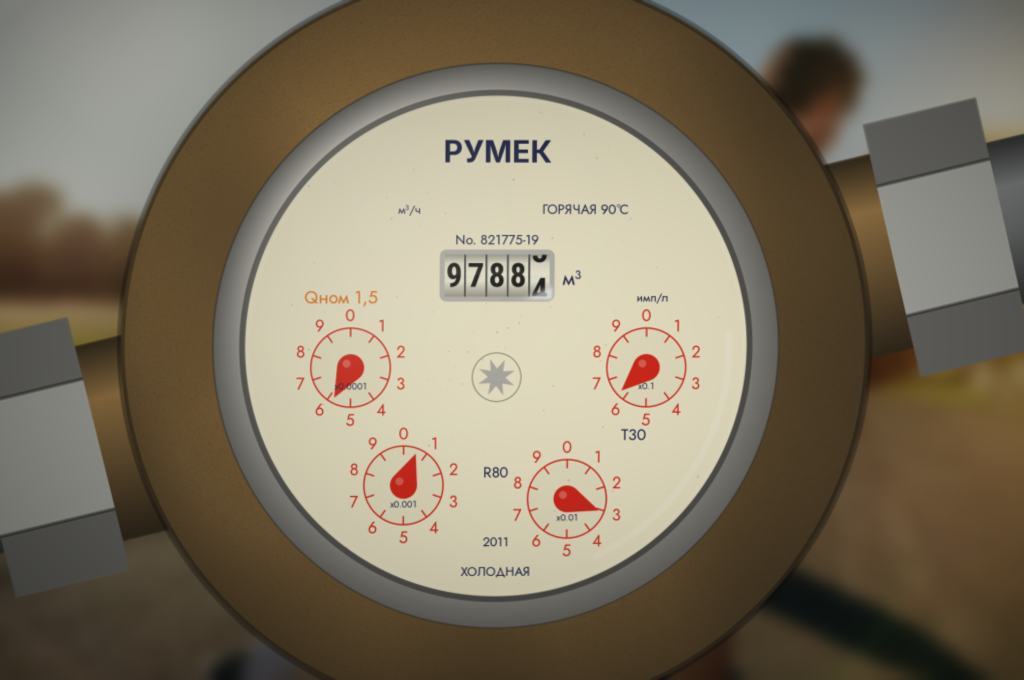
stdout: {"value": 97883.6305, "unit": "m³"}
